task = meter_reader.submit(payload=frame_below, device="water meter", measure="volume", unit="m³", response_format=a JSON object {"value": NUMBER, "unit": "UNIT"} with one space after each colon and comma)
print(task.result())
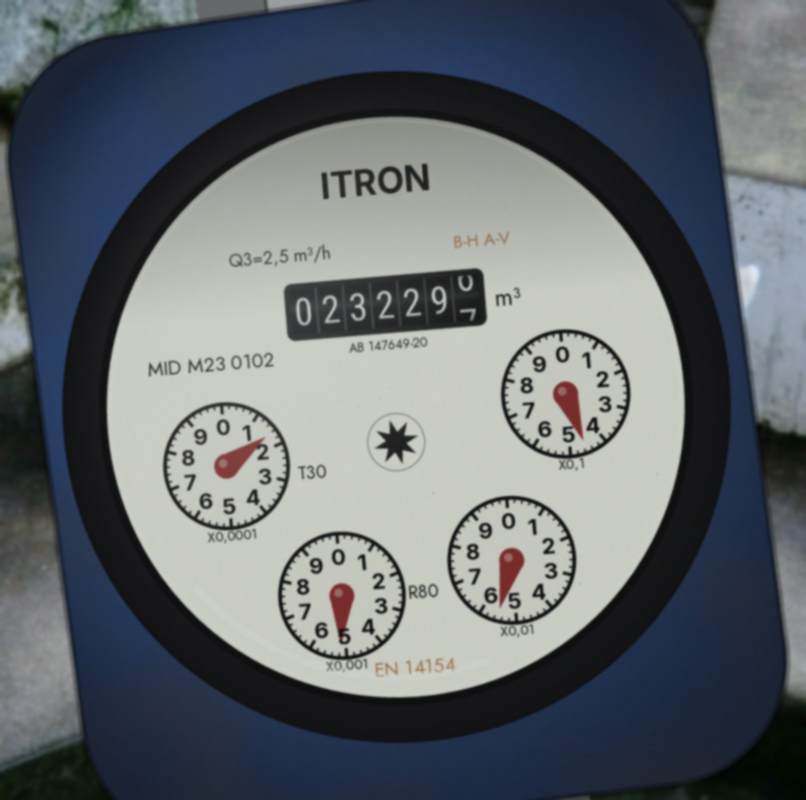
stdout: {"value": 232296.4551, "unit": "m³"}
